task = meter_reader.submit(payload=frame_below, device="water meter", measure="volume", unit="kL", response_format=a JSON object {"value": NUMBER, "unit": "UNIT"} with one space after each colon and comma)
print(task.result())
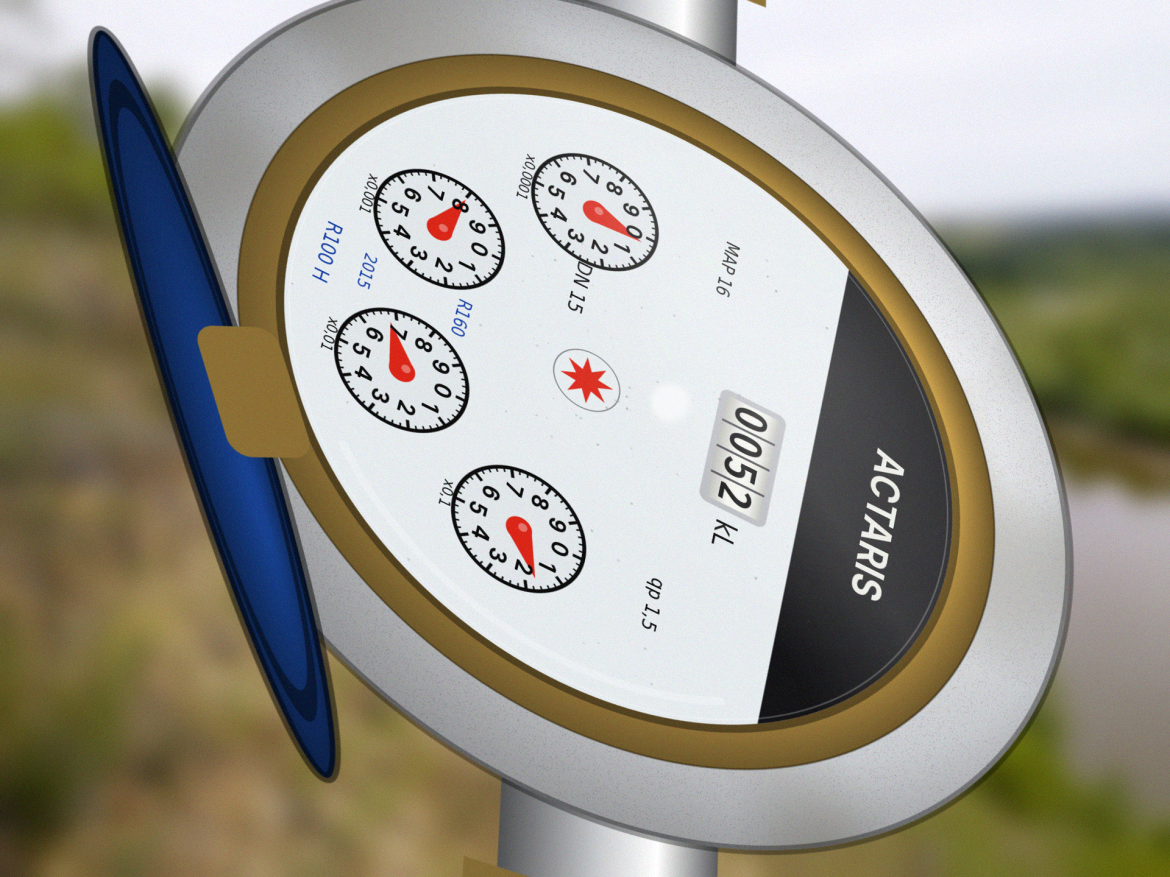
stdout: {"value": 52.1680, "unit": "kL"}
